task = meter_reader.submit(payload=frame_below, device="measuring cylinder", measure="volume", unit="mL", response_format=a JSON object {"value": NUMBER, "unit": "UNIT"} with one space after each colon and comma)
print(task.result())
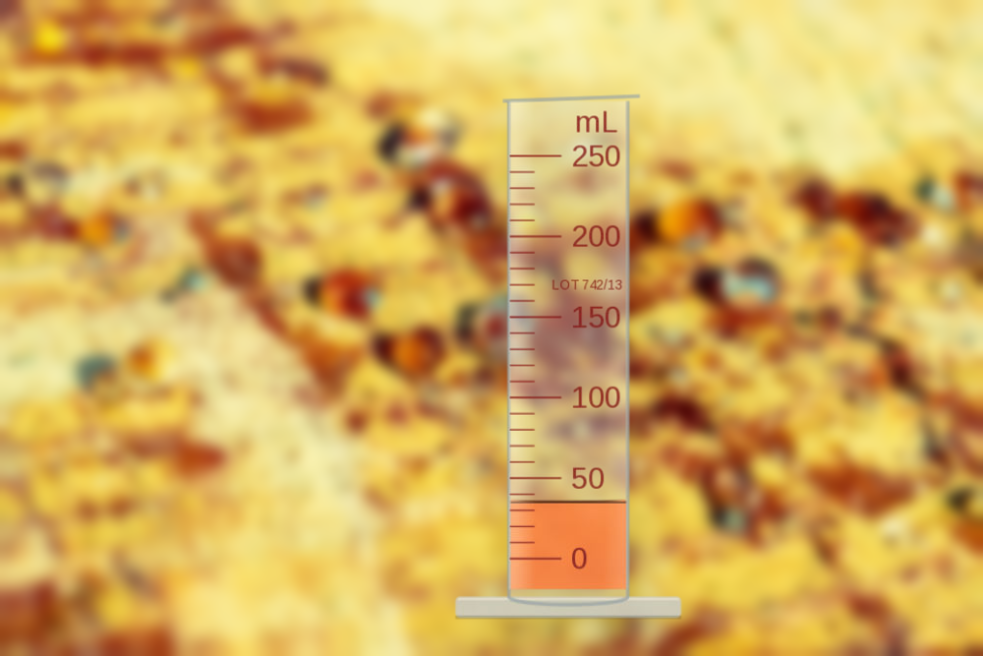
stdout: {"value": 35, "unit": "mL"}
